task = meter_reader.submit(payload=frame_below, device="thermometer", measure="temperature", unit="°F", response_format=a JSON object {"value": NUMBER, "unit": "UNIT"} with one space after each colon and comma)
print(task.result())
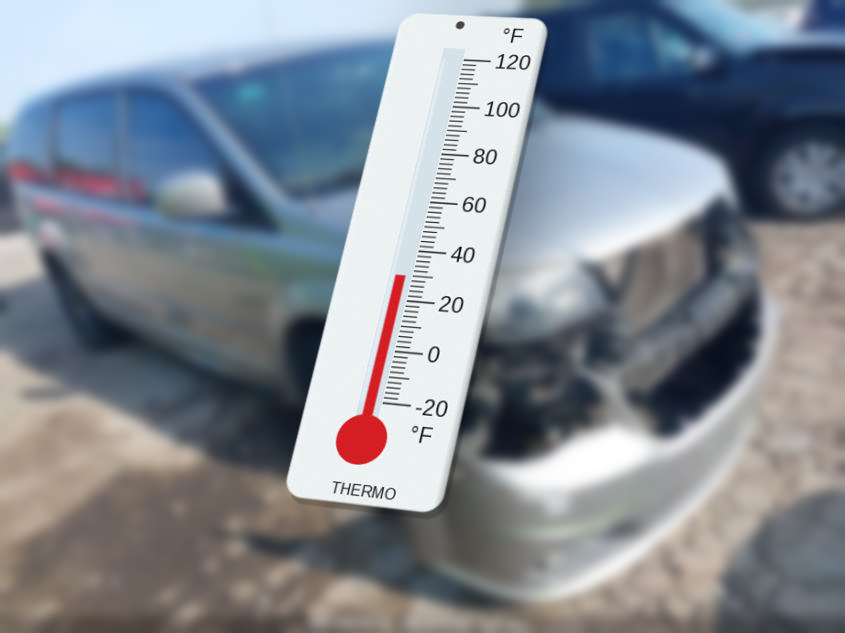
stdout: {"value": 30, "unit": "°F"}
